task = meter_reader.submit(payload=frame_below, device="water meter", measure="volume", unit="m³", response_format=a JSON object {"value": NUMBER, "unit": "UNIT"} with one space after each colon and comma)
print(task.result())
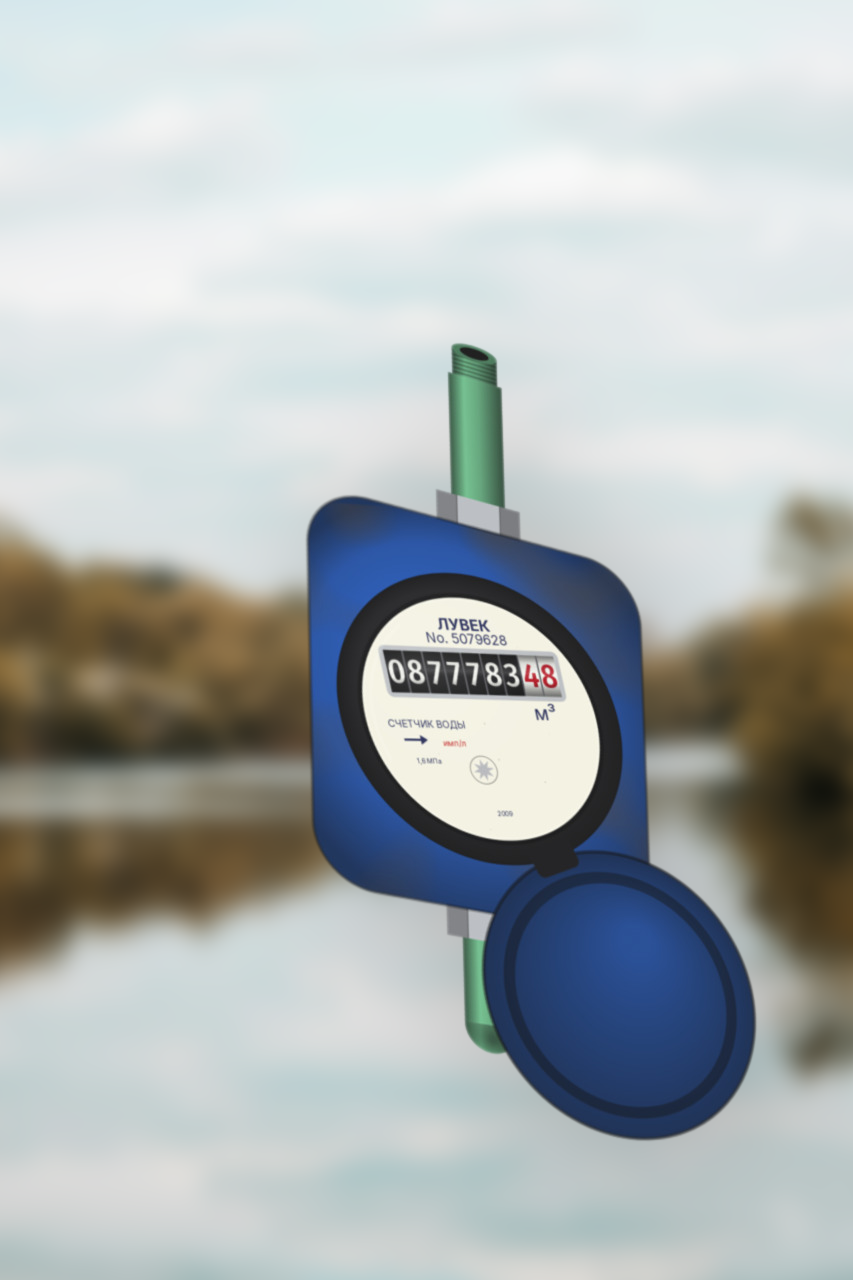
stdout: {"value": 877783.48, "unit": "m³"}
